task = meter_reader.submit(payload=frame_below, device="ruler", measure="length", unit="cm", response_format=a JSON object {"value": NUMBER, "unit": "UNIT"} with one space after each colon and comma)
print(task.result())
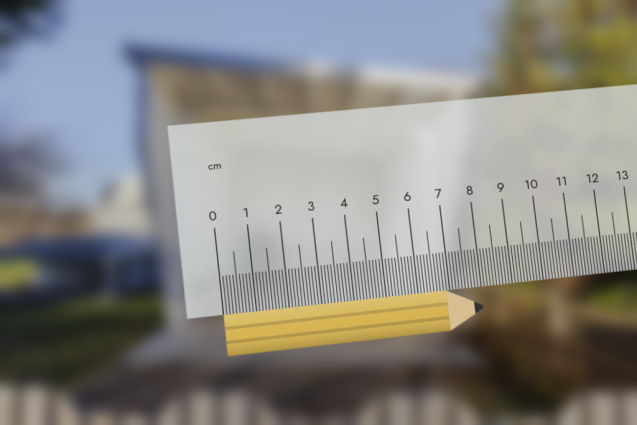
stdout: {"value": 8, "unit": "cm"}
